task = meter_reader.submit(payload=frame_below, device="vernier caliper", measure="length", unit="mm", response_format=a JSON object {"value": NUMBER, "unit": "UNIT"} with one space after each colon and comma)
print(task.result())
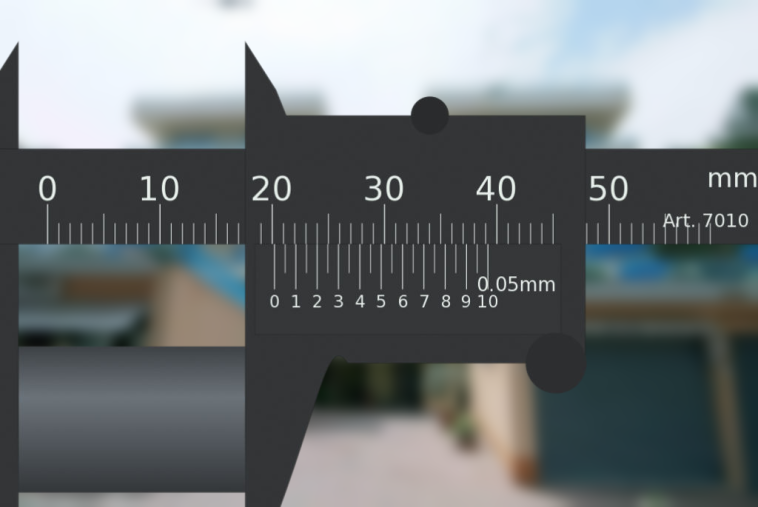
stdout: {"value": 20.2, "unit": "mm"}
